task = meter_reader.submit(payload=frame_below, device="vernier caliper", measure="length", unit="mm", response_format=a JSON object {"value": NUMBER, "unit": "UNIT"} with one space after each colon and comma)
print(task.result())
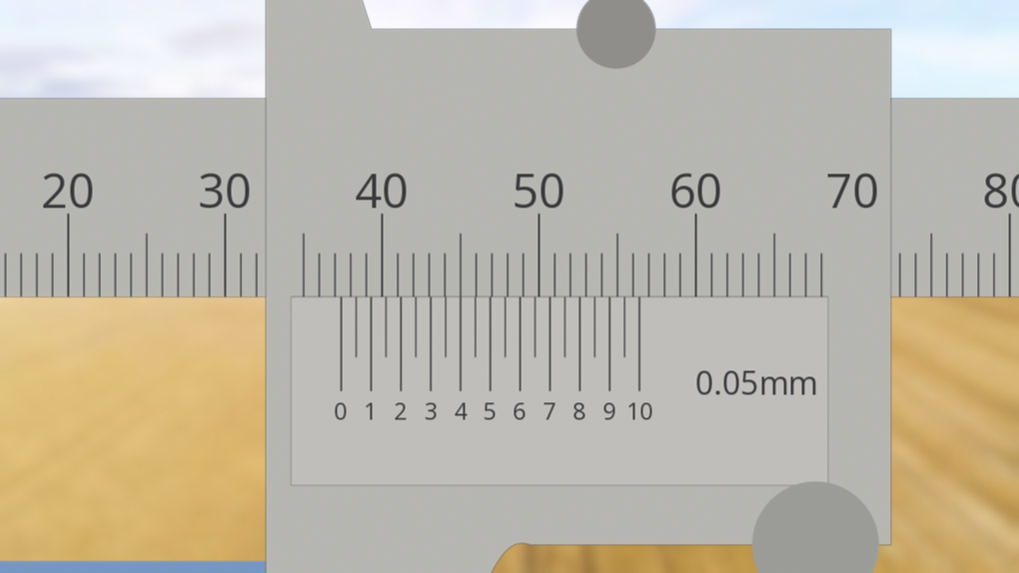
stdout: {"value": 37.4, "unit": "mm"}
